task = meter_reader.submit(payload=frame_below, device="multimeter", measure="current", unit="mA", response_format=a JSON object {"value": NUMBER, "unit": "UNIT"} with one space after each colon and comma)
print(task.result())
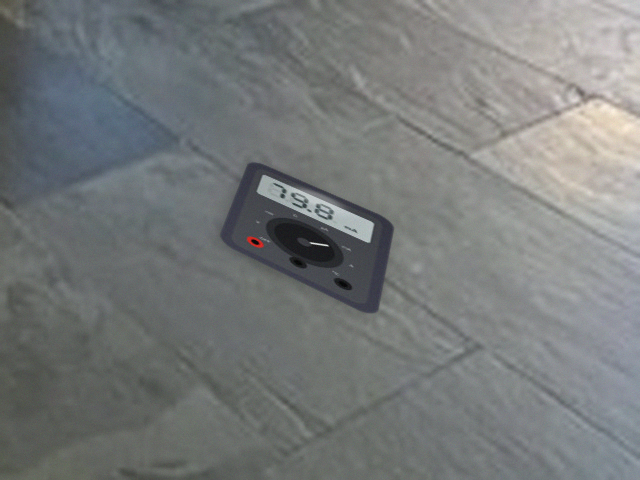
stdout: {"value": 79.8, "unit": "mA"}
